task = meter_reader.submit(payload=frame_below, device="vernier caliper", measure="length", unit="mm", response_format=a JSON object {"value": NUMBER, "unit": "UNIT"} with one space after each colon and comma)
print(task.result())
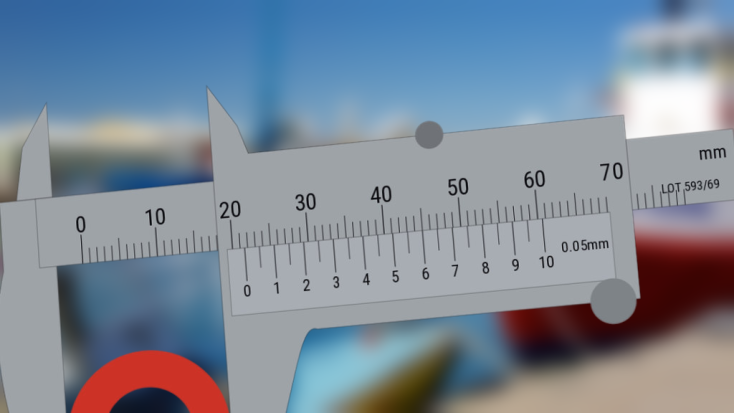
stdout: {"value": 21.6, "unit": "mm"}
